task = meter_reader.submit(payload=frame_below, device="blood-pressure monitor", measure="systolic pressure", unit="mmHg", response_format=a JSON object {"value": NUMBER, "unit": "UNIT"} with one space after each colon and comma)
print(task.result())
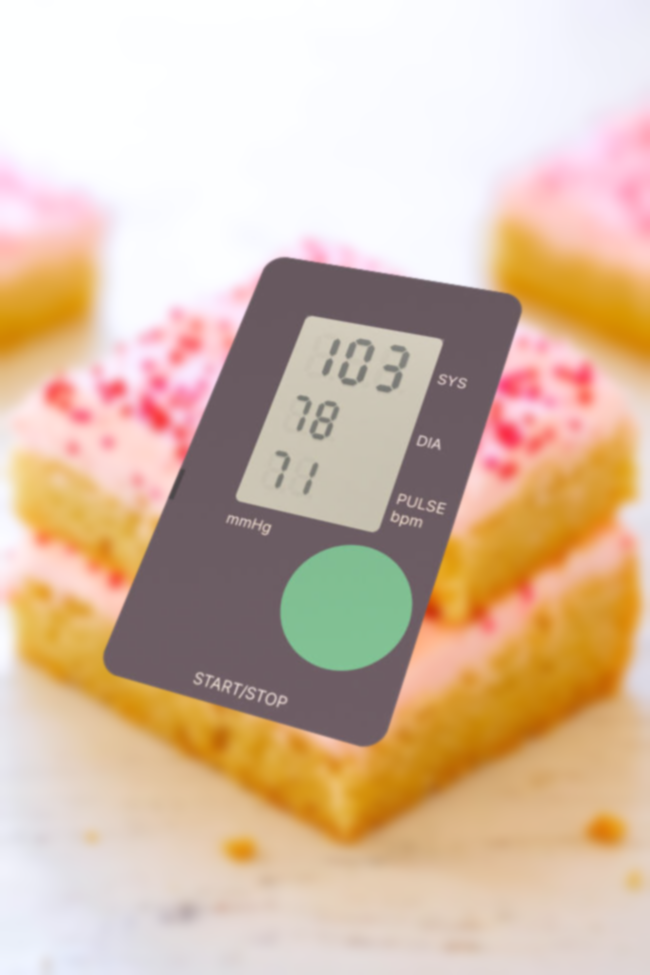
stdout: {"value": 103, "unit": "mmHg"}
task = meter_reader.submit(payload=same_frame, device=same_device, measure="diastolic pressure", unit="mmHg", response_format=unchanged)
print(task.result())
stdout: {"value": 78, "unit": "mmHg"}
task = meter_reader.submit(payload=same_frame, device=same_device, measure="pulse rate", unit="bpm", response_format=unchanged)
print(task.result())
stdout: {"value": 71, "unit": "bpm"}
